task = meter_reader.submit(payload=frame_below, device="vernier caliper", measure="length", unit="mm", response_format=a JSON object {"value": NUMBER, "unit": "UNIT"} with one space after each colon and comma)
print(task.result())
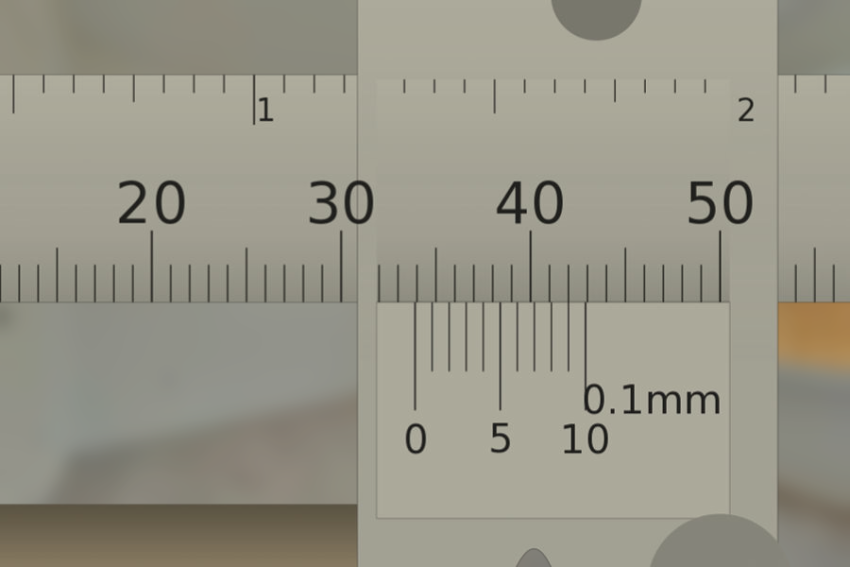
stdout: {"value": 33.9, "unit": "mm"}
